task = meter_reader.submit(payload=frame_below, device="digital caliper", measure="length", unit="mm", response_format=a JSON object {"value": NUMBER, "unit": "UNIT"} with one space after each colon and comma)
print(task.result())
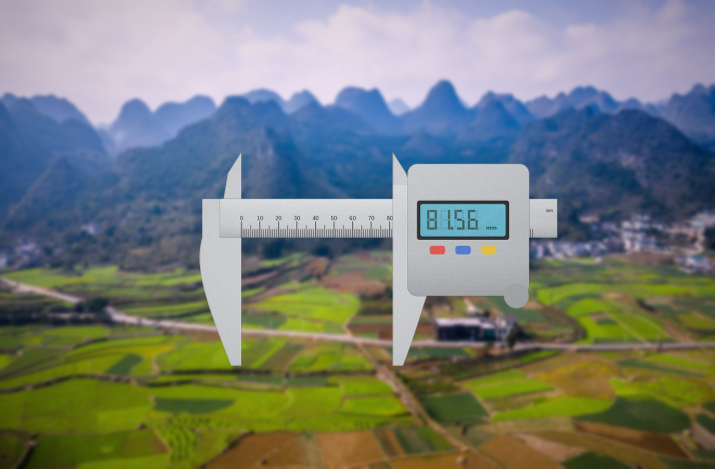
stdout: {"value": 81.56, "unit": "mm"}
